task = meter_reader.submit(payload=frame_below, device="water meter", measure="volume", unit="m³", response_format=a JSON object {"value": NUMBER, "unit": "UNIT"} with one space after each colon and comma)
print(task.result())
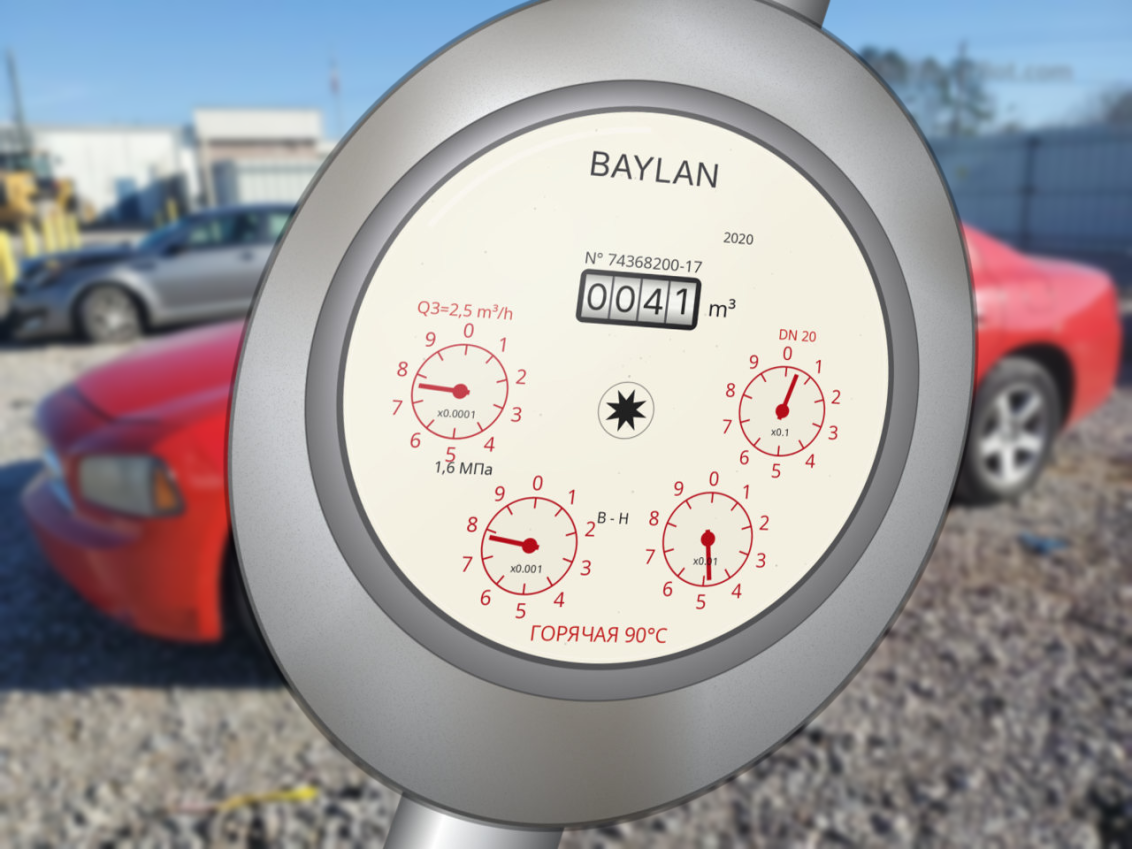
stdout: {"value": 41.0477, "unit": "m³"}
